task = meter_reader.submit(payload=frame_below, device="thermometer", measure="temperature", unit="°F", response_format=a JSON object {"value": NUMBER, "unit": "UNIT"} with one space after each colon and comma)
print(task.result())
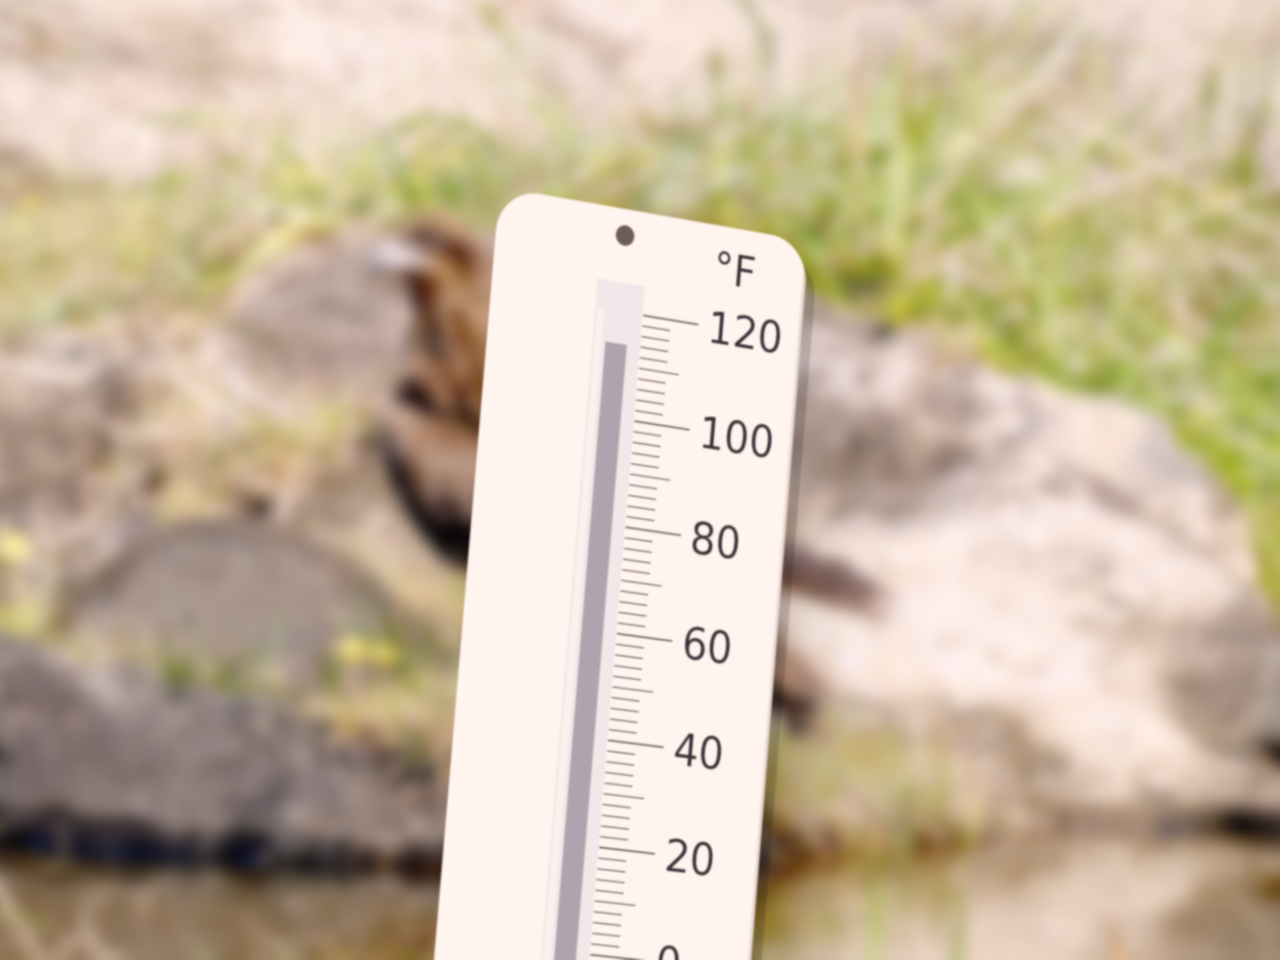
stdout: {"value": 114, "unit": "°F"}
